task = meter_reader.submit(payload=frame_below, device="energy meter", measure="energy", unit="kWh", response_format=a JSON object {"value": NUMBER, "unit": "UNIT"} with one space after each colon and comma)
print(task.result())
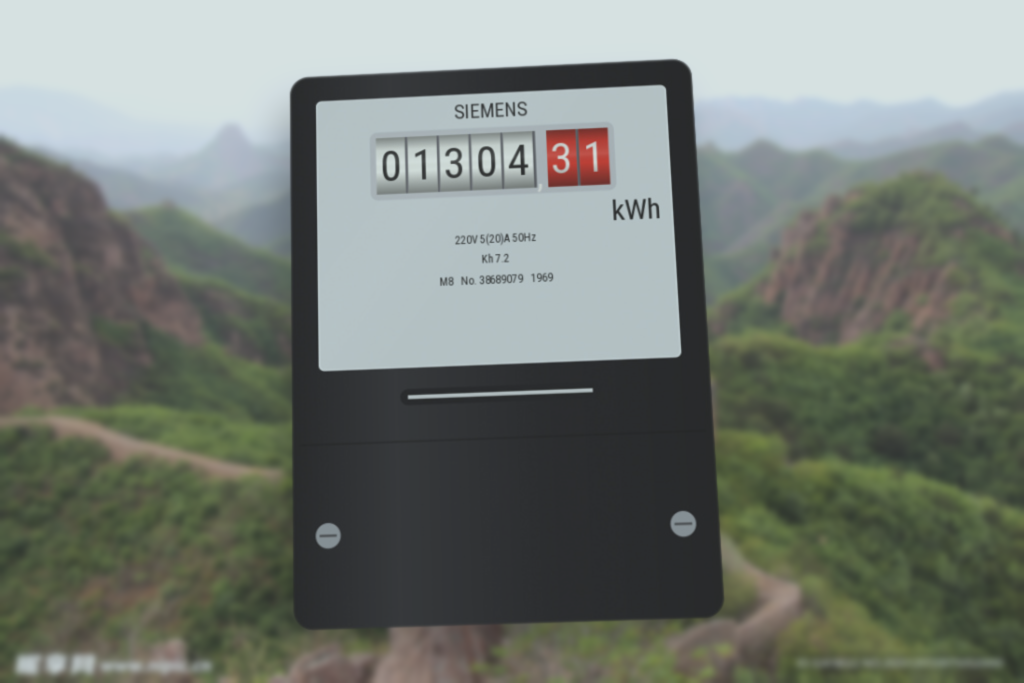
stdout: {"value": 1304.31, "unit": "kWh"}
